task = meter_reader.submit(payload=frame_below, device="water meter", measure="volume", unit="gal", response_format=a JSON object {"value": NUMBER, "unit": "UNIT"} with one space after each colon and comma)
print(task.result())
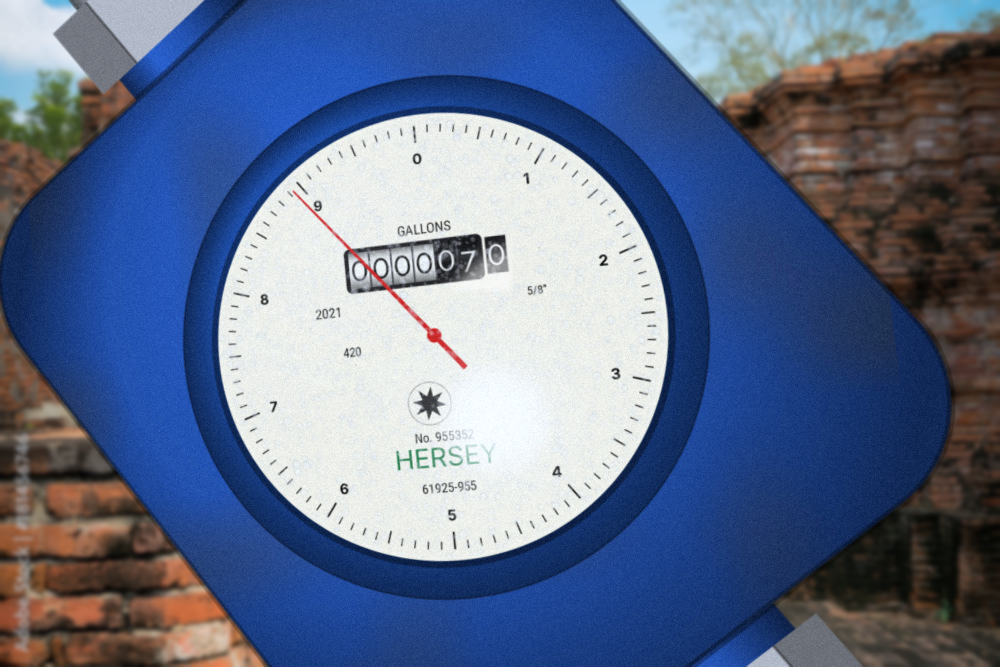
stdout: {"value": 68.9, "unit": "gal"}
